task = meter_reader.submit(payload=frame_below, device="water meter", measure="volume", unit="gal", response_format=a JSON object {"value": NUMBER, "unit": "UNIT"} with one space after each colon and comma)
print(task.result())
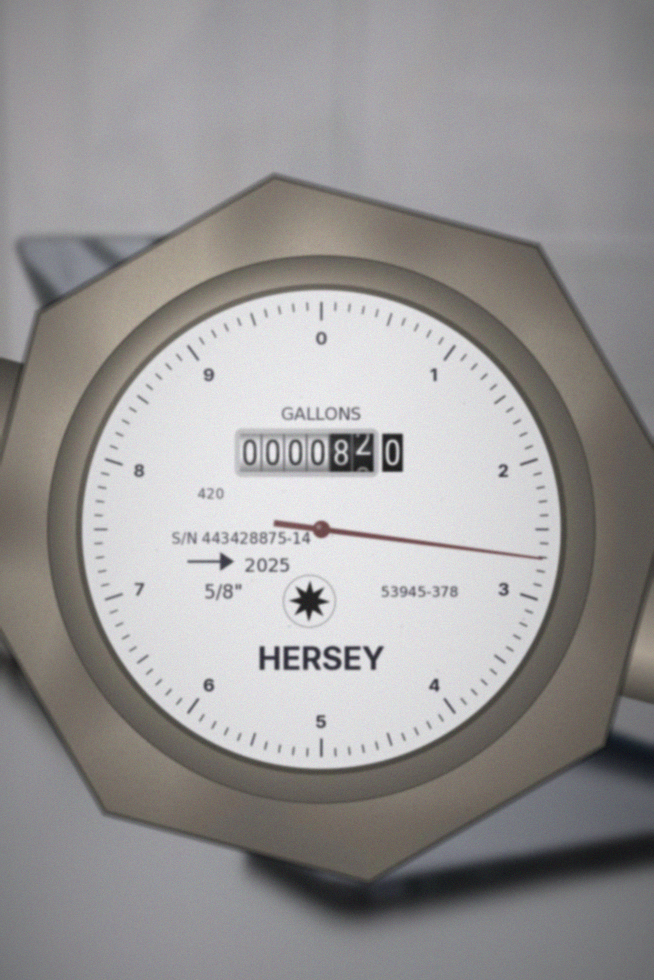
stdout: {"value": 822.7, "unit": "gal"}
